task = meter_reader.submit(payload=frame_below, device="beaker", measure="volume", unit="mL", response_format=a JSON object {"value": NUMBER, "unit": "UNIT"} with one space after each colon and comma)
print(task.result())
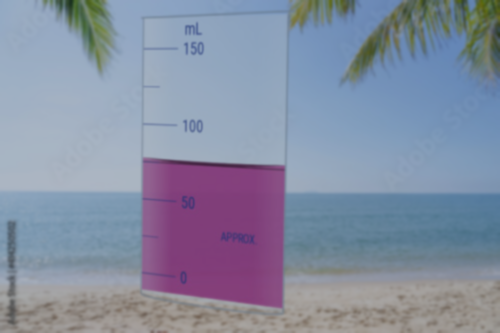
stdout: {"value": 75, "unit": "mL"}
